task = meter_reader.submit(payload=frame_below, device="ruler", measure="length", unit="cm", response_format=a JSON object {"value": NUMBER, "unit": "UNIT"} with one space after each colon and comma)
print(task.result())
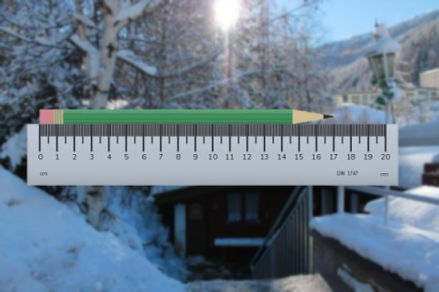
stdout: {"value": 17, "unit": "cm"}
